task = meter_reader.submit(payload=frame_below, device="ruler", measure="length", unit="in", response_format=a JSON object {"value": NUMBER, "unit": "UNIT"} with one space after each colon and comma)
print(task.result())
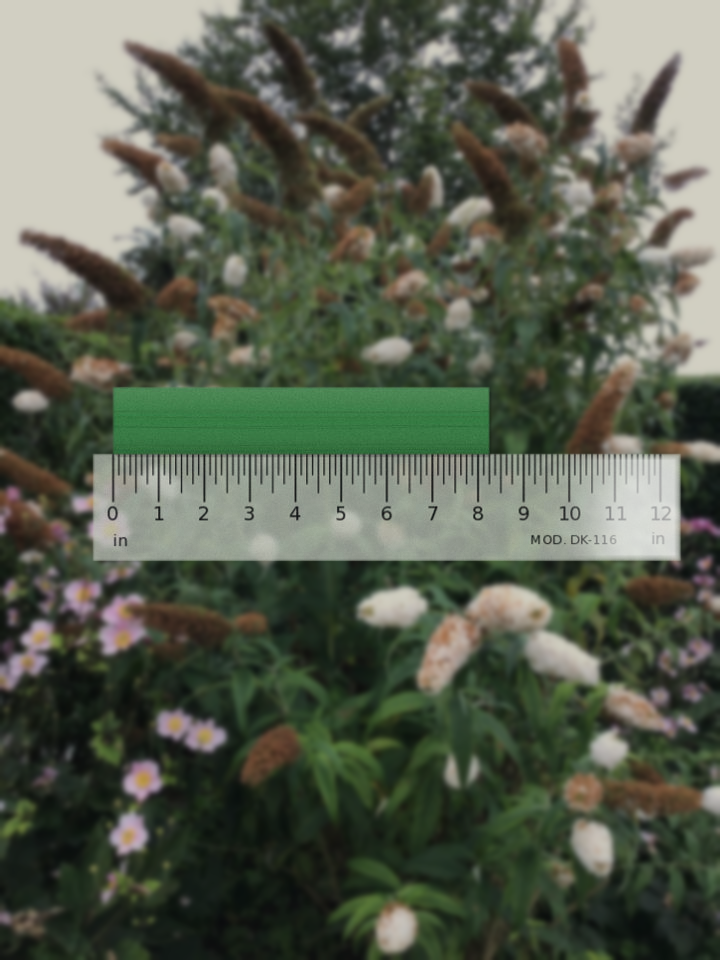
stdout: {"value": 8.25, "unit": "in"}
